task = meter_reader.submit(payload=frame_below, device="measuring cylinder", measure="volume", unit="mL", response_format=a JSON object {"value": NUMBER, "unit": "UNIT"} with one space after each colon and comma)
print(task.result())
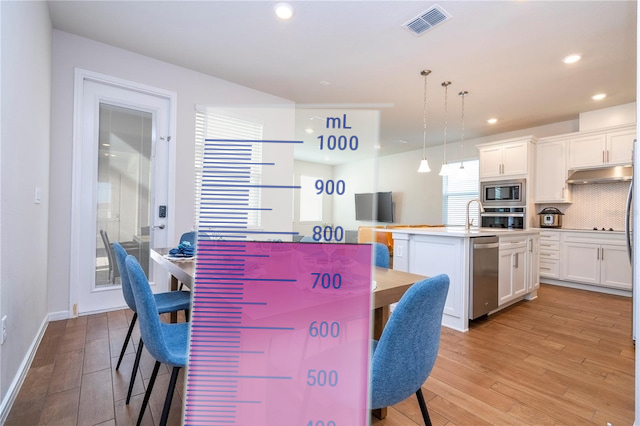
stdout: {"value": 780, "unit": "mL"}
